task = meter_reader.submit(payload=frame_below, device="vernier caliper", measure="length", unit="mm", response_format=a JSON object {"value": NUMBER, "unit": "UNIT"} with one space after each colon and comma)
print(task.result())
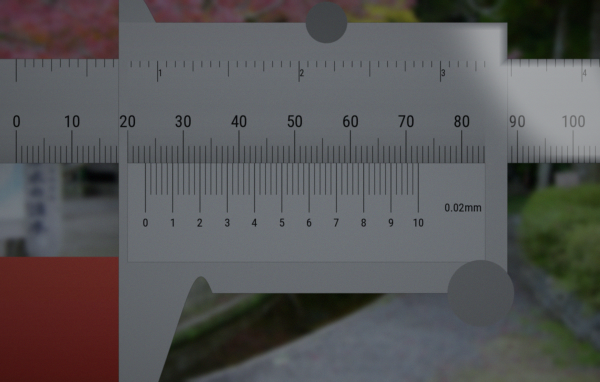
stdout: {"value": 23.2, "unit": "mm"}
